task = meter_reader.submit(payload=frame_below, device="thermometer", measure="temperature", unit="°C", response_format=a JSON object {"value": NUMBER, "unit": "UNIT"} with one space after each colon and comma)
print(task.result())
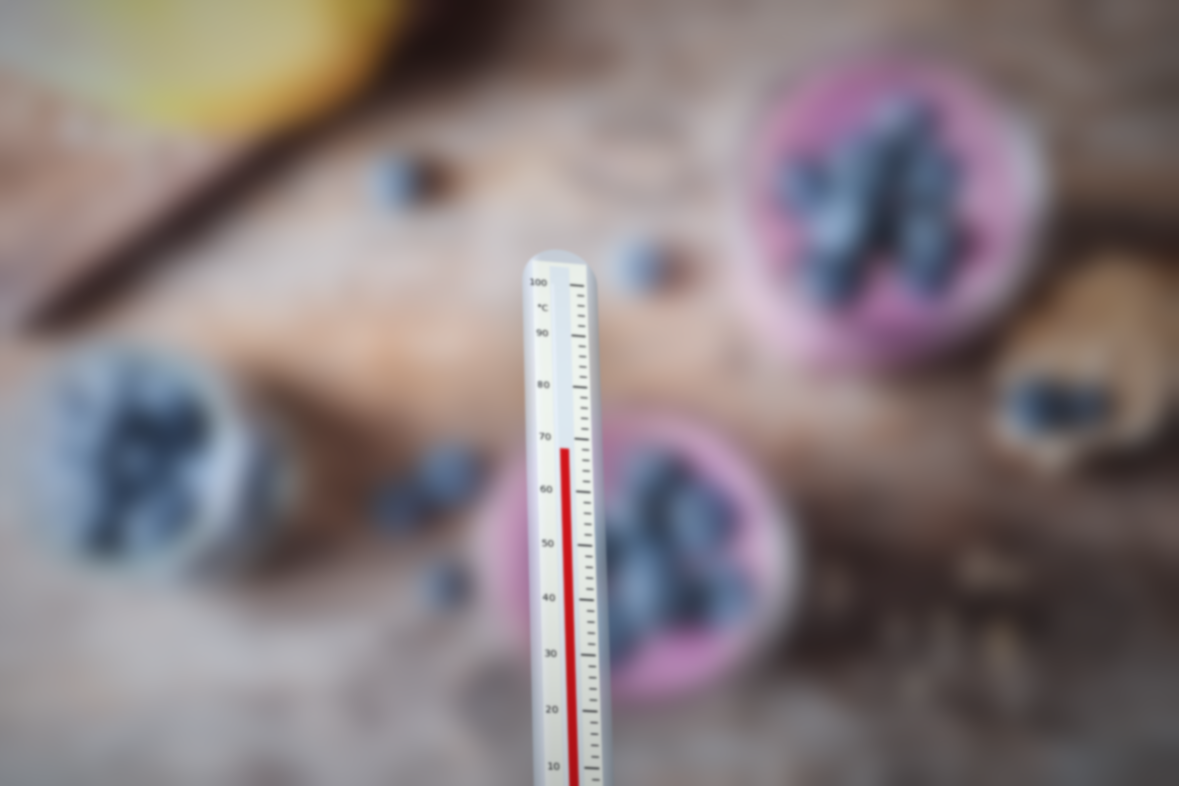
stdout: {"value": 68, "unit": "°C"}
